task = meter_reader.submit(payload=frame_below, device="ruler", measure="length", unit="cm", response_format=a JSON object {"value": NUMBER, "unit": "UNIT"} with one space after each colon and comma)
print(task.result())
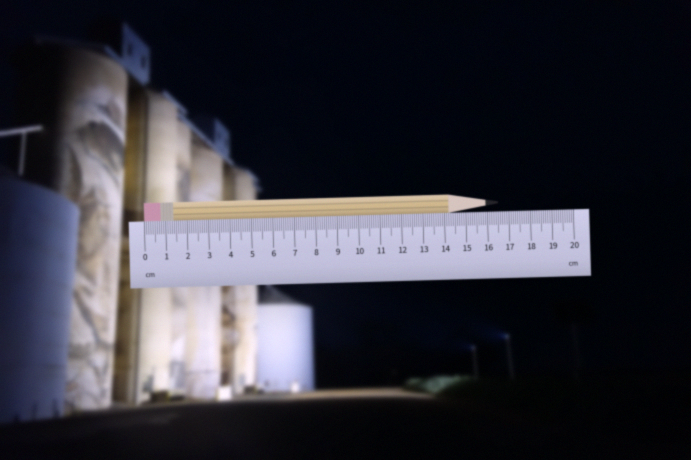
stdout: {"value": 16.5, "unit": "cm"}
